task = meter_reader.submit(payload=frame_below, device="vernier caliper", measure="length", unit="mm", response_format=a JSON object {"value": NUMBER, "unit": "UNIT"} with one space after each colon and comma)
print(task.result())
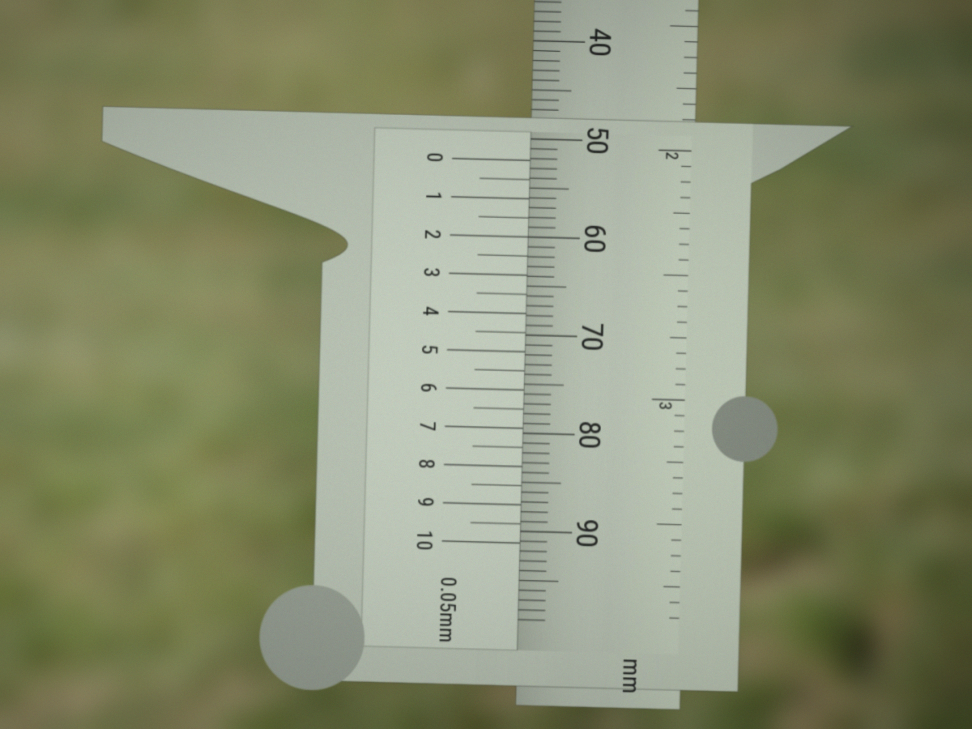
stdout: {"value": 52.2, "unit": "mm"}
